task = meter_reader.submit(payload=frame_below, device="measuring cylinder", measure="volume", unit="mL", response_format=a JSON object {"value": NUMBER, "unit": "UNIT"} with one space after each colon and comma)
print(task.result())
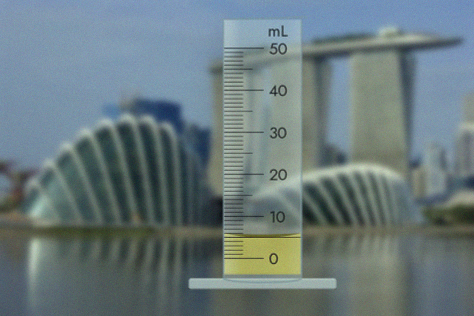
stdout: {"value": 5, "unit": "mL"}
